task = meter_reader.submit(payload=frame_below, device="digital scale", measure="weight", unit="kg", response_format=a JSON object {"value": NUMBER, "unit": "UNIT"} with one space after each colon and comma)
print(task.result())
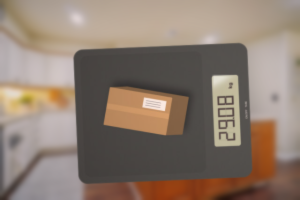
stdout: {"value": 29.08, "unit": "kg"}
